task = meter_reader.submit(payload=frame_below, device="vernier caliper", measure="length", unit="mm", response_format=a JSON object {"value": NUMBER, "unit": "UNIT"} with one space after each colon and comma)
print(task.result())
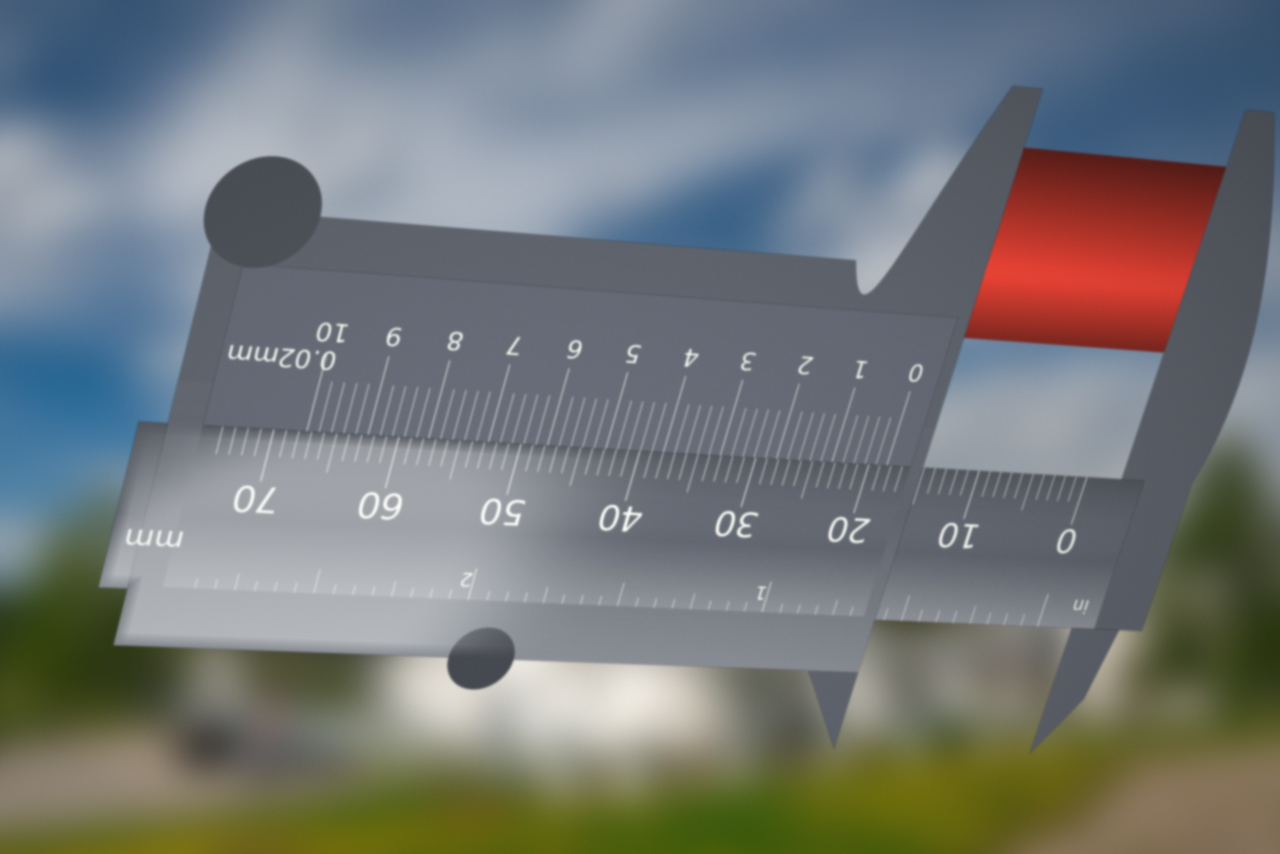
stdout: {"value": 18.4, "unit": "mm"}
